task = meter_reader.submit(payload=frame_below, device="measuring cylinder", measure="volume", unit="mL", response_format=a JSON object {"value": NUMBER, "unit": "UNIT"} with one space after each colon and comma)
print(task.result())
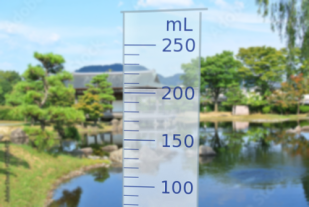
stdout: {"value": 205, "unit": "mL"}
